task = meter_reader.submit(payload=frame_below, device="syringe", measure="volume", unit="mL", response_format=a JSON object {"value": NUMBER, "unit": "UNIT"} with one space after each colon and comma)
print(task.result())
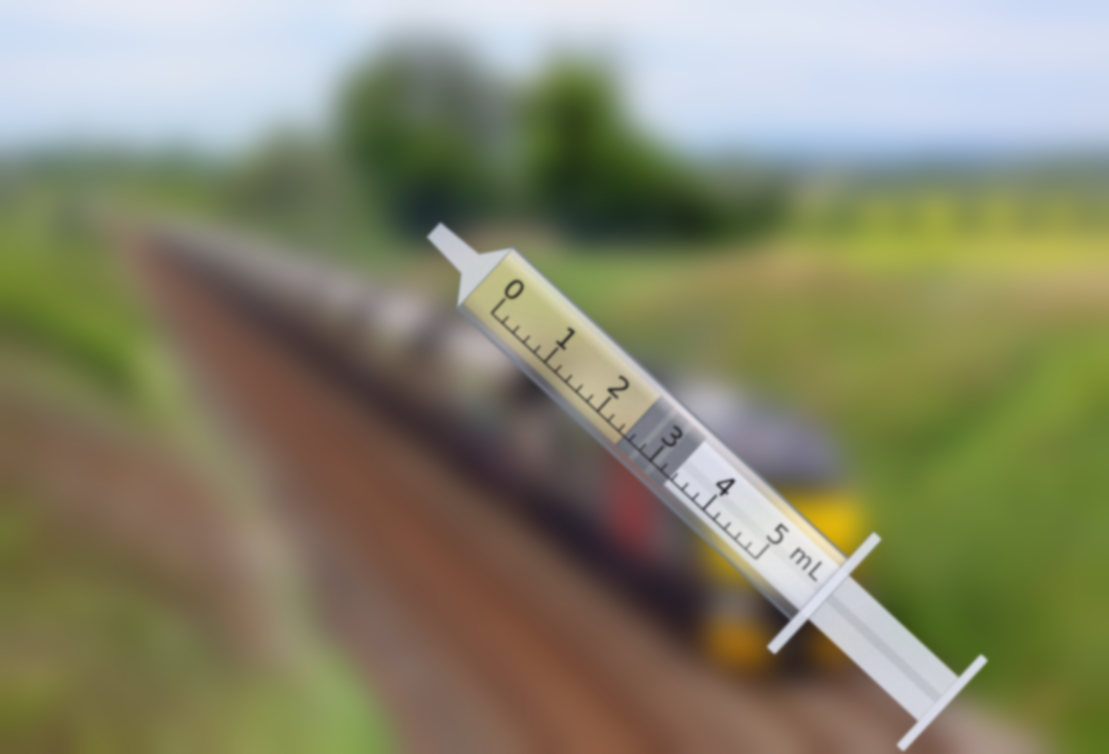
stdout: {"value": 2.5, "unit": "mL"}
